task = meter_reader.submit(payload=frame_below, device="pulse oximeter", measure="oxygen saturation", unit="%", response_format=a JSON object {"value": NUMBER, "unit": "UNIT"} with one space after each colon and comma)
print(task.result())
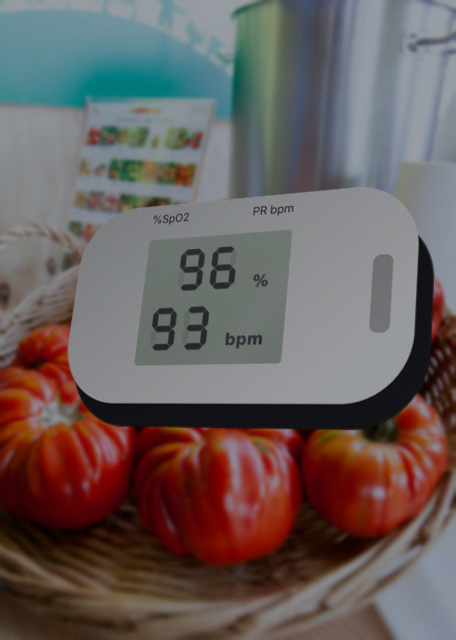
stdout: {"value": 96, "unit": "%"}
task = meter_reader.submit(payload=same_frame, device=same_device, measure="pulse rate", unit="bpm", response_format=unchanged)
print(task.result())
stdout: {"value": 93, "unit": "bpm"}
